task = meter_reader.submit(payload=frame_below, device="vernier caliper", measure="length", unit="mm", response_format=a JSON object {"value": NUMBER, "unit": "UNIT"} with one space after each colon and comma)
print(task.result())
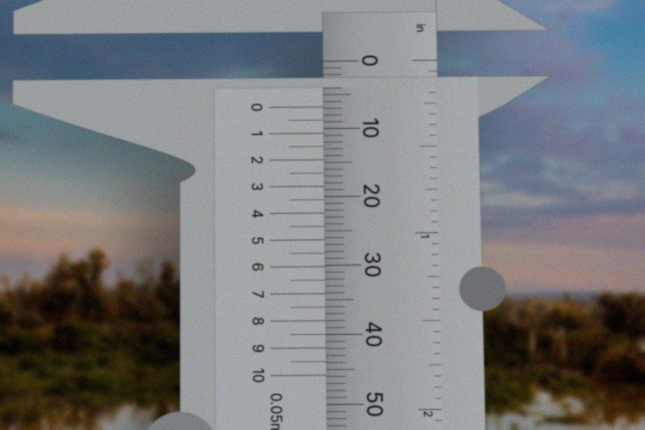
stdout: {"value": 6.8, "unit": "mm"}
